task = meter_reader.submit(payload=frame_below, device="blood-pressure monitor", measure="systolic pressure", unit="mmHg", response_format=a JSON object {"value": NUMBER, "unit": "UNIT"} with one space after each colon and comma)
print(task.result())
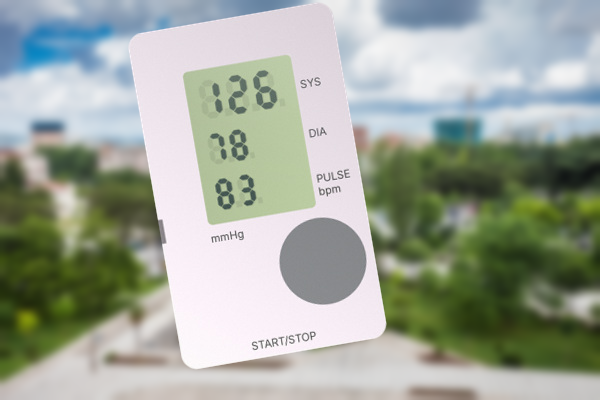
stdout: {"value": 126, "unit": "mmHg"}
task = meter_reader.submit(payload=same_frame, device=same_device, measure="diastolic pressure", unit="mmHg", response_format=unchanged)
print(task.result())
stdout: {"value": 78, "unit": "mmHg"}
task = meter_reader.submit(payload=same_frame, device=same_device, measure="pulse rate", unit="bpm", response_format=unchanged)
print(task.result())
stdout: {"value": 83, "unit": "bpm"}
